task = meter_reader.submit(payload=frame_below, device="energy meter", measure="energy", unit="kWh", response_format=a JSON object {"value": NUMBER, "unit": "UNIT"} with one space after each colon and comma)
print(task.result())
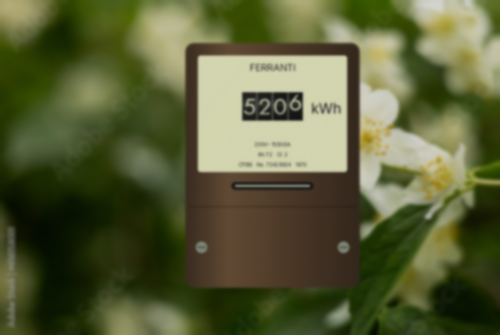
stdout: {"value": 5206, "unit": "kWh"}
